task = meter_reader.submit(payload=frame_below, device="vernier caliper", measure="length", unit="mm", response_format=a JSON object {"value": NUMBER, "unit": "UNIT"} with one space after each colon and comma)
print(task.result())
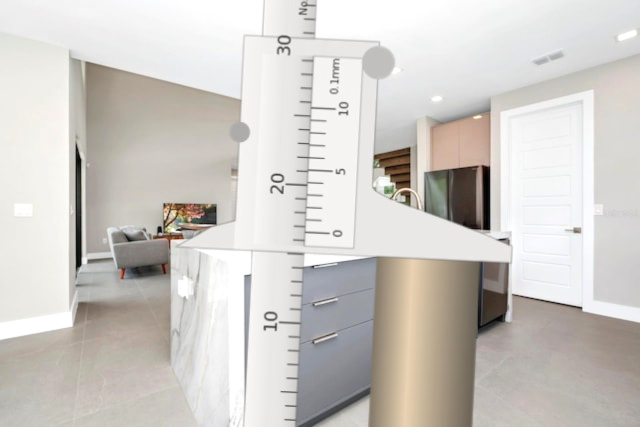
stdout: {"value": 16.6, "unit": "mm"}
